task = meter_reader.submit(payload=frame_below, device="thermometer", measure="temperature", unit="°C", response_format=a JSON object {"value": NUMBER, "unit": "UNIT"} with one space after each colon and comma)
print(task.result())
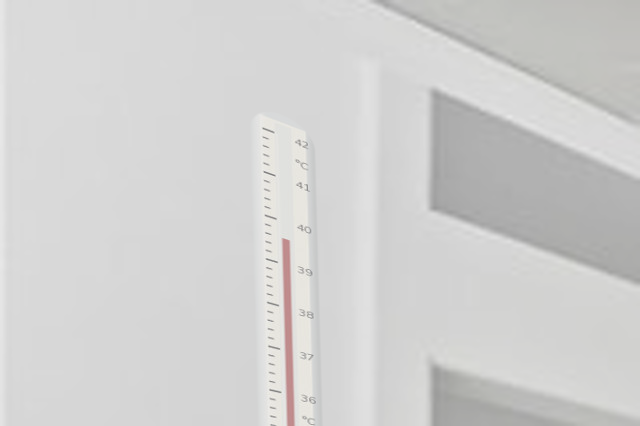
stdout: {"value": 39.6, "unit": "°C"}
